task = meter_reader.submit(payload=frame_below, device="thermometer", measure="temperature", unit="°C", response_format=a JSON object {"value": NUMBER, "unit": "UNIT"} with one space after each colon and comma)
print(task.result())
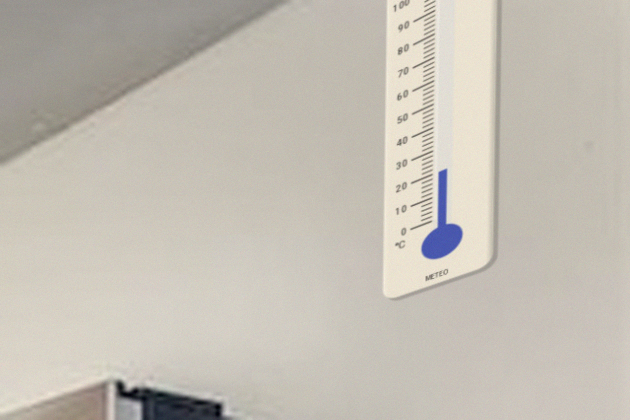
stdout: {"value": 20, "unit": "°C"}
